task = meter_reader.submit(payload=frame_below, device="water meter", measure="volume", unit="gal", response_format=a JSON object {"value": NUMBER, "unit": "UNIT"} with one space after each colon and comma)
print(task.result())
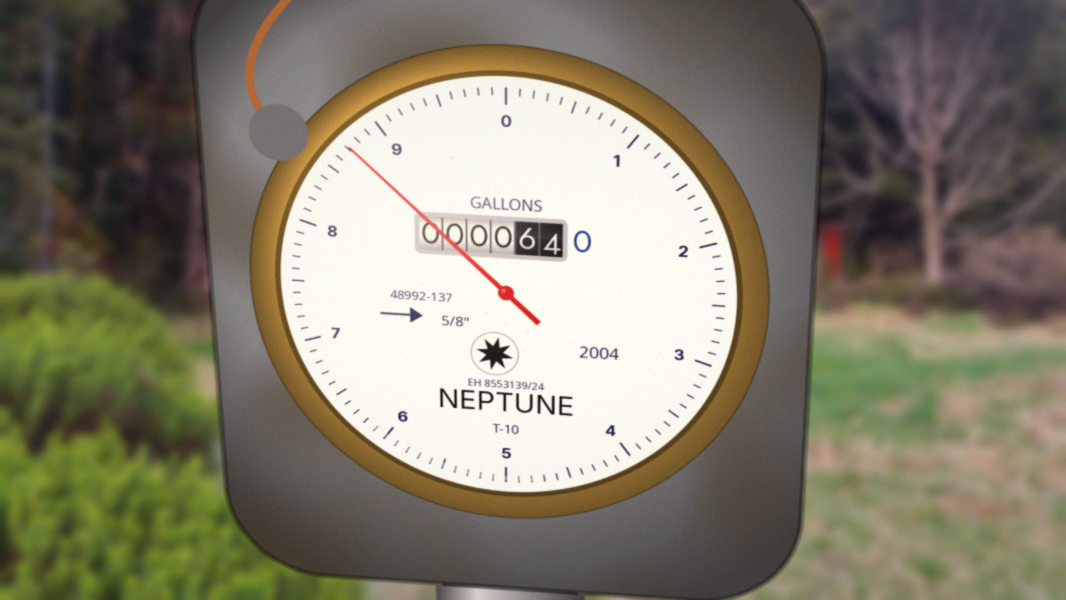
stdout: {"value": 638.7, "unit": "gal"}
